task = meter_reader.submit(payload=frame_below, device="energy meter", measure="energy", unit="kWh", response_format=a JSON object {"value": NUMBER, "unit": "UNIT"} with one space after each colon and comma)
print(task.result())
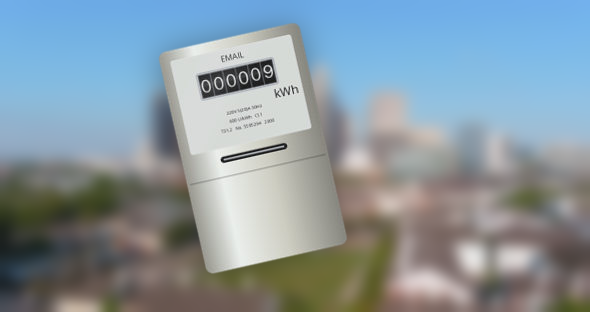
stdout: {"value": 9, "unit": "kWh"}
